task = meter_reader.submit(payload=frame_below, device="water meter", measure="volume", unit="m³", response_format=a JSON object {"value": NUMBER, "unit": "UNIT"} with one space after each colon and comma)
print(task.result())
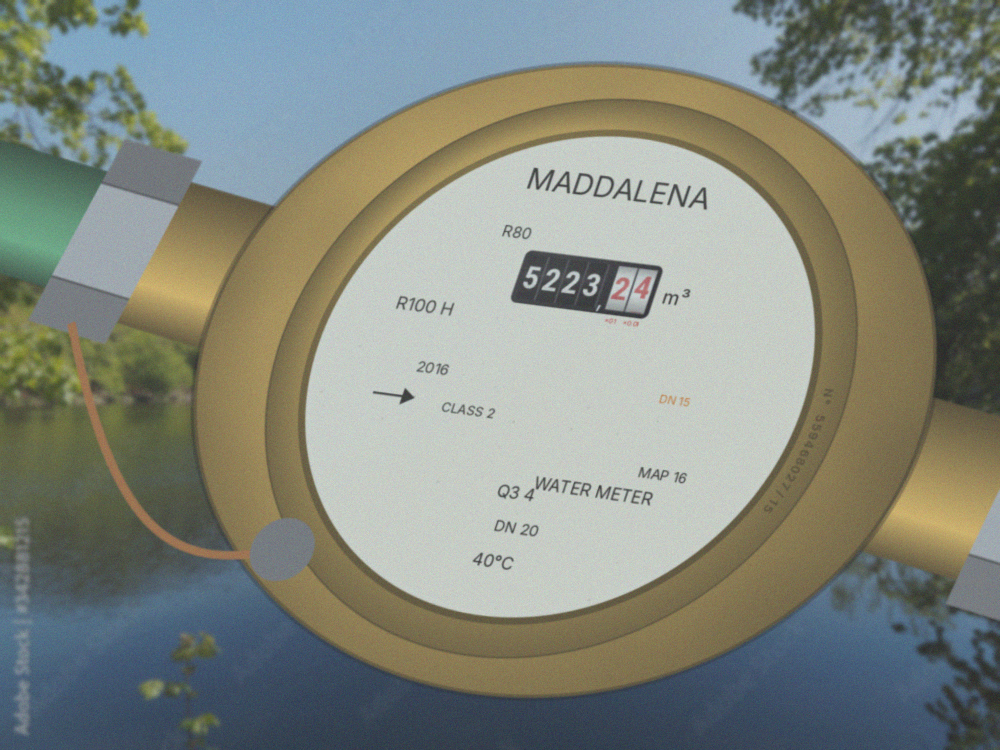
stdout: {"value": 5223.24, "unit": "m³"}
